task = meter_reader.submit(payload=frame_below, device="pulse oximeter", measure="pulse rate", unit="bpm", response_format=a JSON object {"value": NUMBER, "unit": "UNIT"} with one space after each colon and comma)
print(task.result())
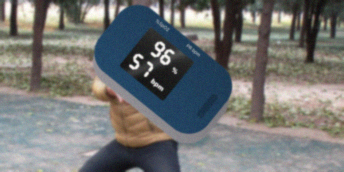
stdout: {"value": 57, "unit": "bpm"}
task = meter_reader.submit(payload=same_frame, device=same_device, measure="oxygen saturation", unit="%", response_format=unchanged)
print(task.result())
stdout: {"value": 96, "unit": "%"}
